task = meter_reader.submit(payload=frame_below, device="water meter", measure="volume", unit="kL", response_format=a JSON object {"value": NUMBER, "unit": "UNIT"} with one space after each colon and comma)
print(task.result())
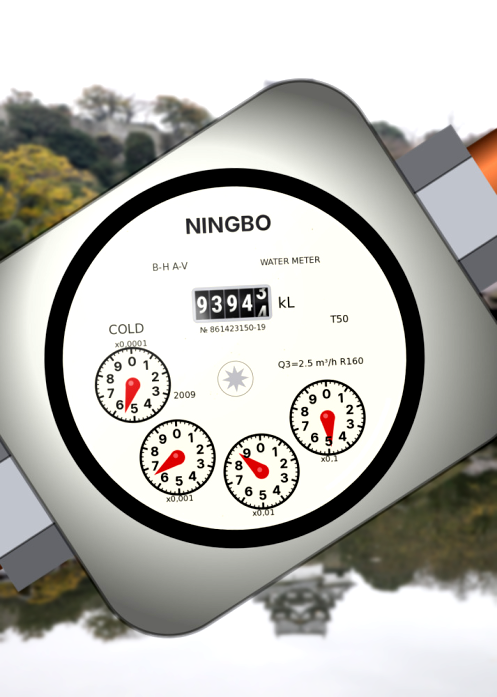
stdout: {"value": 93943.4865, "unit": "kL"}
